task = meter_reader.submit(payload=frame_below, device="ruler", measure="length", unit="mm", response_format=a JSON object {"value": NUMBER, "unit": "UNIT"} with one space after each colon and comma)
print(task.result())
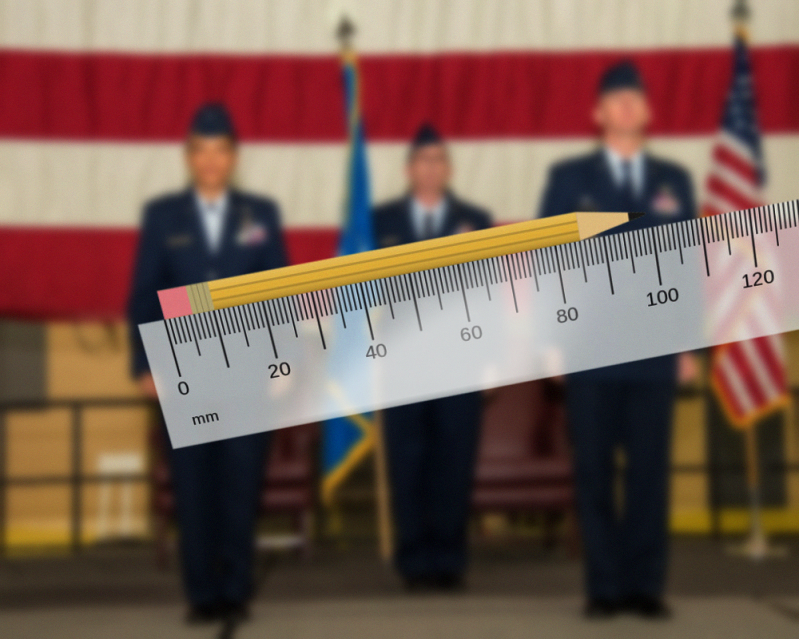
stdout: {"value": 99, "unit": "mm"}
